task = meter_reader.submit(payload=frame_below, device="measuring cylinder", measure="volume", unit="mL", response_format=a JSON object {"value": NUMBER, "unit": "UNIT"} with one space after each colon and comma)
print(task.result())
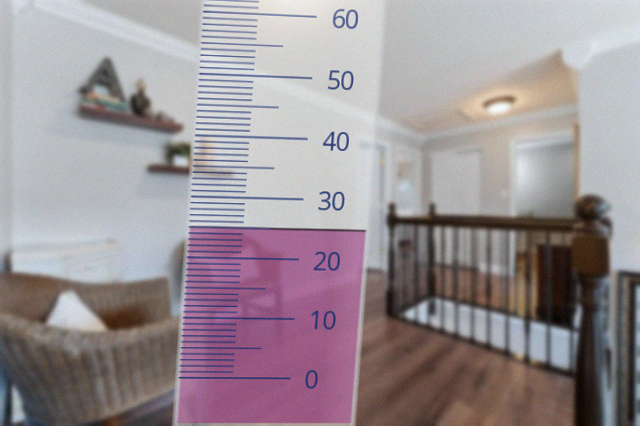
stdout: {"value": 25, "unit": "mL"}
